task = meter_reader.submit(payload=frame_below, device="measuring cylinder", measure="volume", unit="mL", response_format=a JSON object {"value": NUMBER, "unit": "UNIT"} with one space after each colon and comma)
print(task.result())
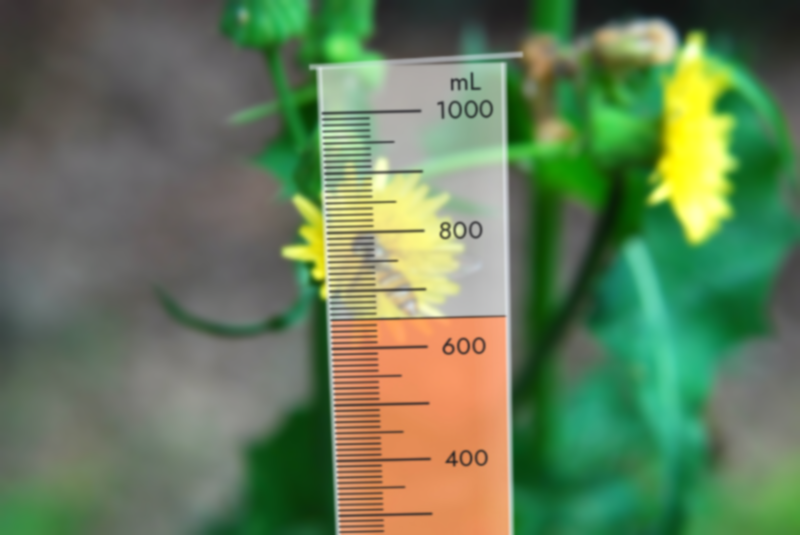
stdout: {"value": 650, "unit": "mL"}
